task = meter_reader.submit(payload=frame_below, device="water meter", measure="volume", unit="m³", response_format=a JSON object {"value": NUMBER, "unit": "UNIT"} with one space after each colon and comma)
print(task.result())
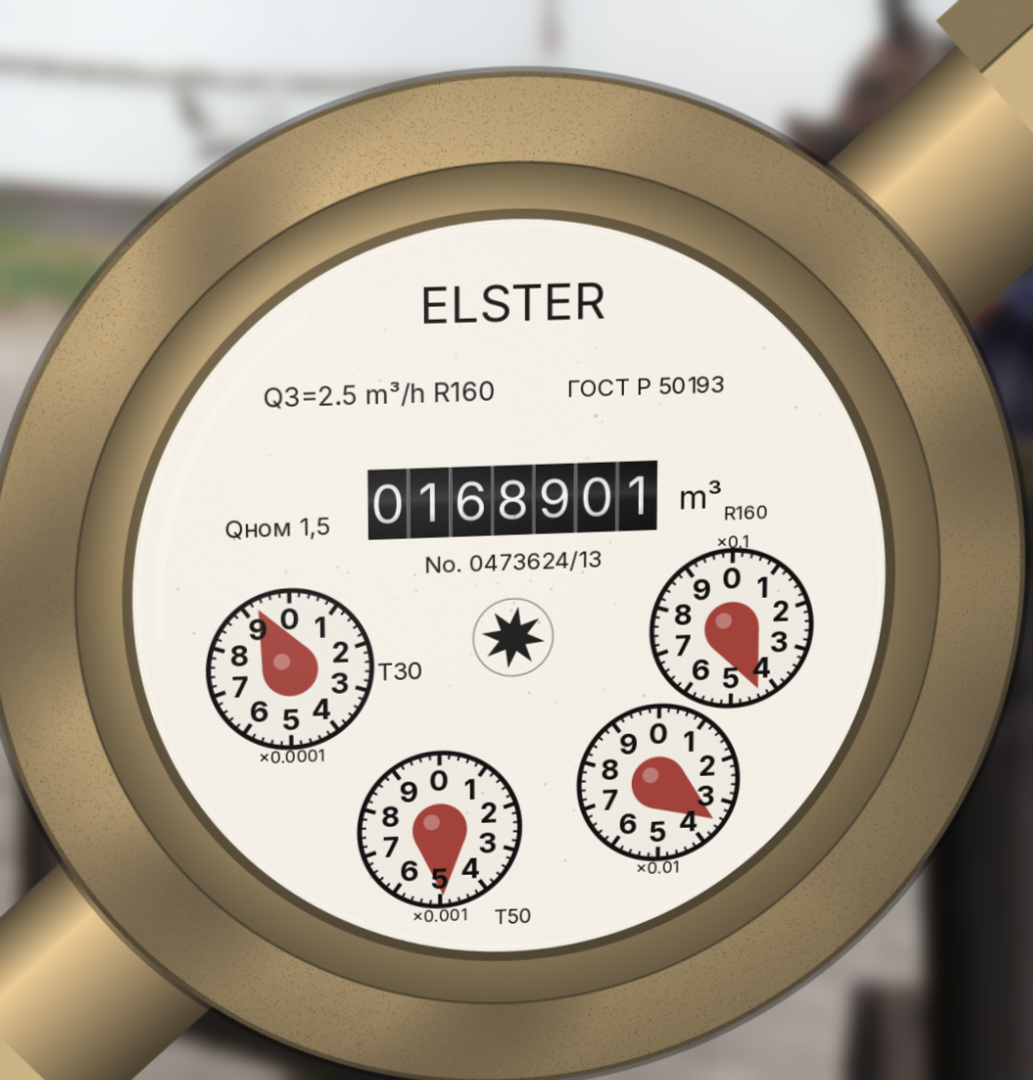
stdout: {"value": 168901.4349, "unit": "m³"}
